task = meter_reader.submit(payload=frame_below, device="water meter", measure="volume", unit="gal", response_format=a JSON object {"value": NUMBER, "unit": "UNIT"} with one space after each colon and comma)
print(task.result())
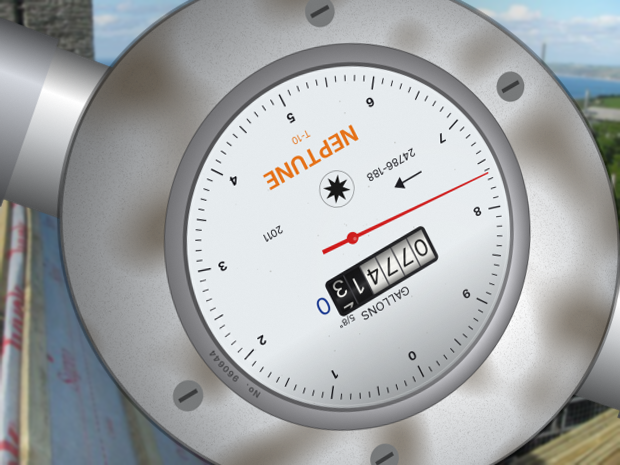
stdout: {"value": 774127.6, "unit": "gal"}
